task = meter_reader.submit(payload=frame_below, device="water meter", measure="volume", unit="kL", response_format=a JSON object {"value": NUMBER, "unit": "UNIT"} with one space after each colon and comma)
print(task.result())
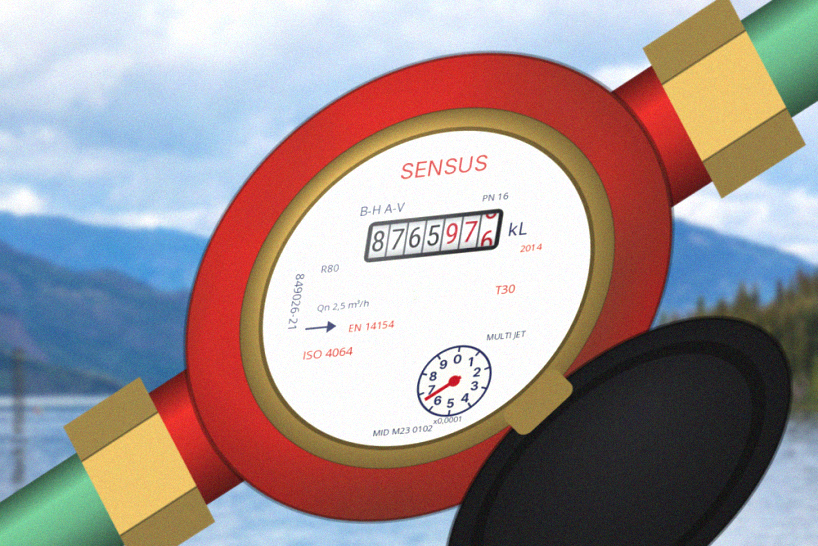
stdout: {"value": 8765.9756, "unit": "kL"}
